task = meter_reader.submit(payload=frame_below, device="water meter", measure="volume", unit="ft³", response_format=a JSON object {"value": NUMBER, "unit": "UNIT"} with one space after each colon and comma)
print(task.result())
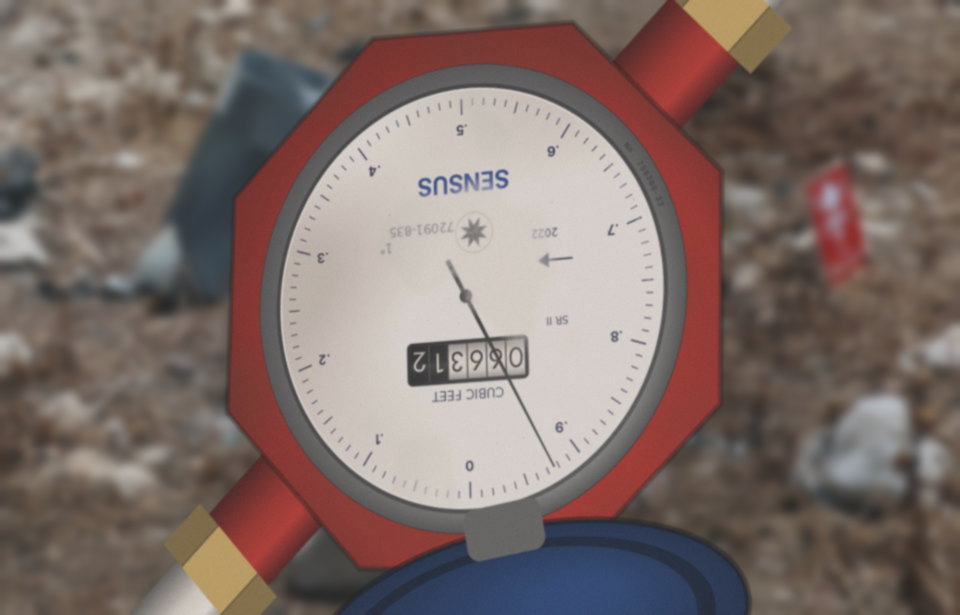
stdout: {"value": 66311.92, "unit": "ft³"}
